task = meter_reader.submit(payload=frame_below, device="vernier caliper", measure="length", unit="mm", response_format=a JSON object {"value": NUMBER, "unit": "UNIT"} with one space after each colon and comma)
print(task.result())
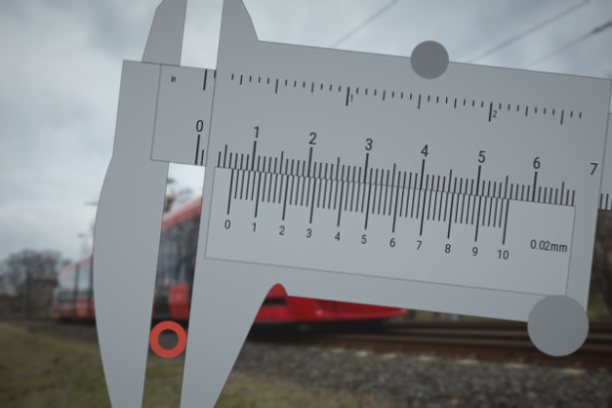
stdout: {"value": 6.6, "unit": "mm"}
